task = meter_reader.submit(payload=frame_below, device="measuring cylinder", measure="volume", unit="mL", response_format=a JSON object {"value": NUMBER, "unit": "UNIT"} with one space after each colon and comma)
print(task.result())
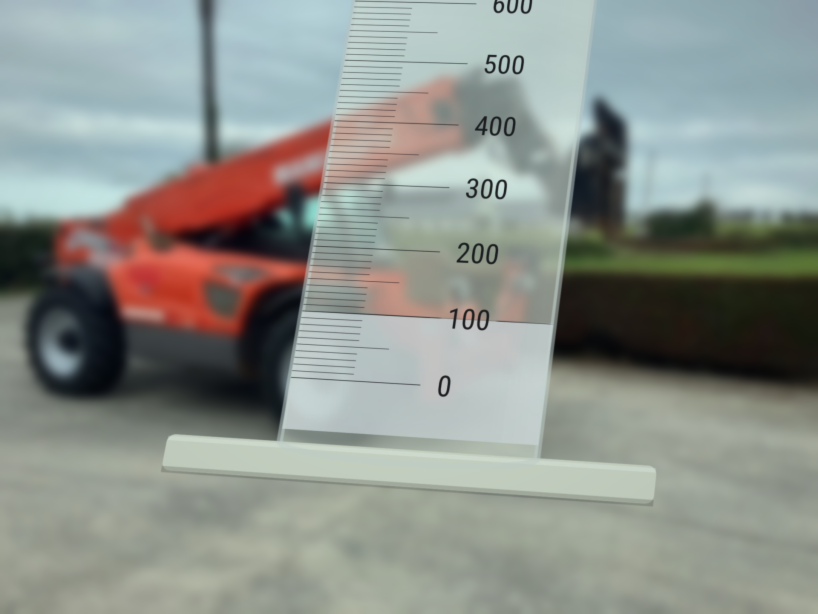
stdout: {"value": 100, "unit": "mL"}
